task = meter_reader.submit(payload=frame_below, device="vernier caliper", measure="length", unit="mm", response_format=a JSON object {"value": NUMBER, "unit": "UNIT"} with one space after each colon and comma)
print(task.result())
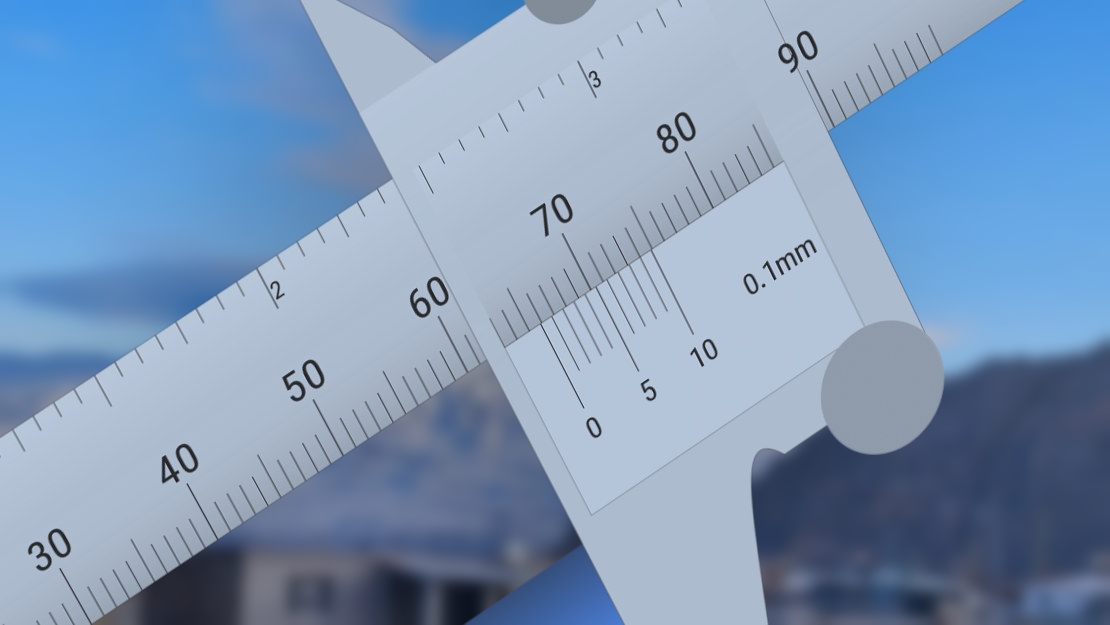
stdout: {"value": 65.9, "unit": "mm"}
